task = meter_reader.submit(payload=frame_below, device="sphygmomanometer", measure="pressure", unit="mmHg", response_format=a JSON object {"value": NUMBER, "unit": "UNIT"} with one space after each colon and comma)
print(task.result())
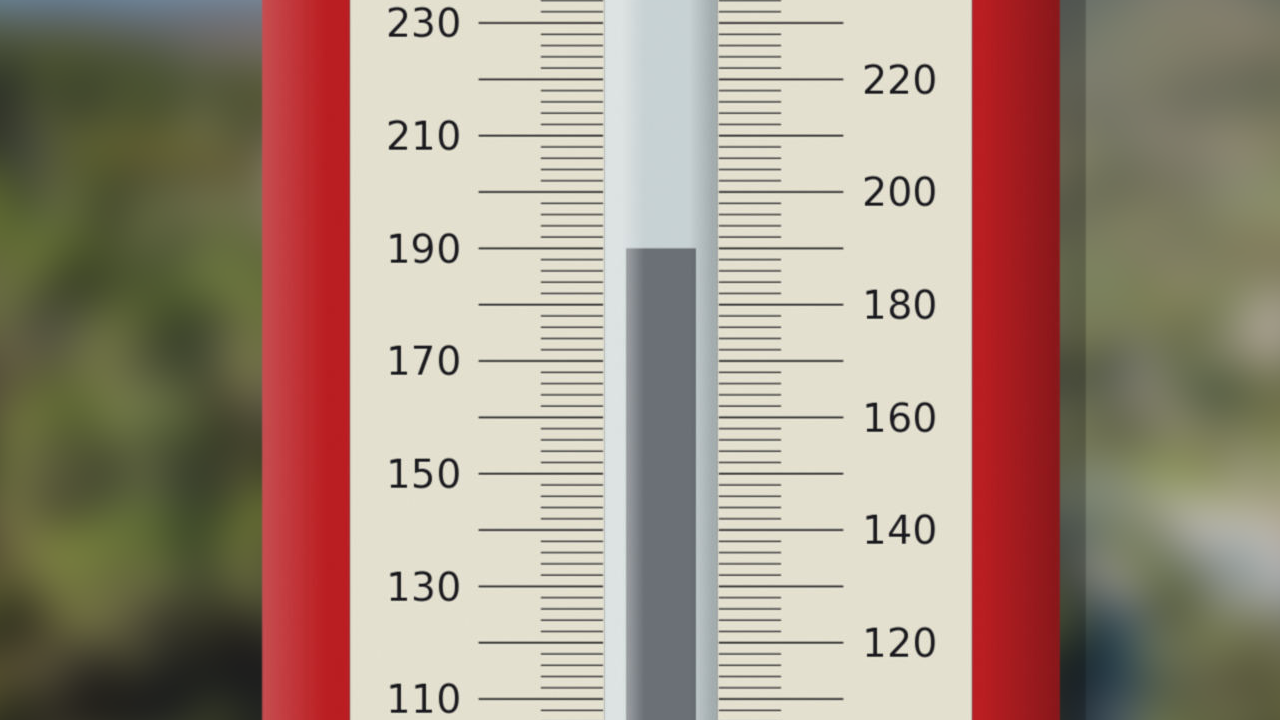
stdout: {"value": 190, "unit": "mmHg"}
